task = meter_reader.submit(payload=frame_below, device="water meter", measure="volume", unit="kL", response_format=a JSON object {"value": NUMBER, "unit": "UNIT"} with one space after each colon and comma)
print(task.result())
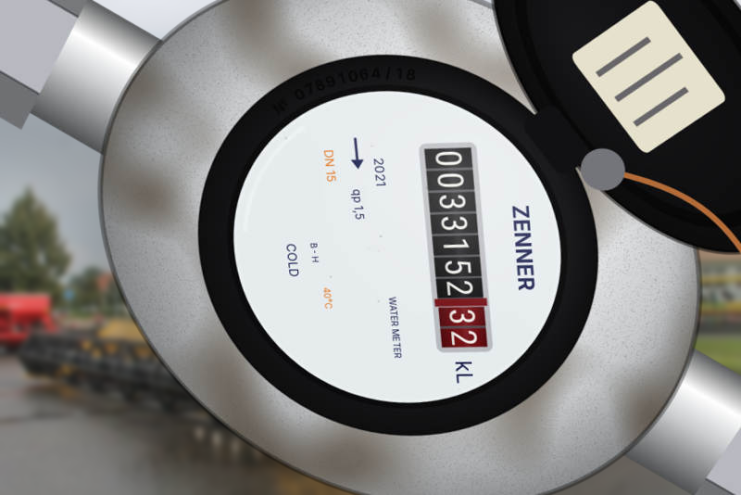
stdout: {"value": 33152.32, "unit": "kL"}
